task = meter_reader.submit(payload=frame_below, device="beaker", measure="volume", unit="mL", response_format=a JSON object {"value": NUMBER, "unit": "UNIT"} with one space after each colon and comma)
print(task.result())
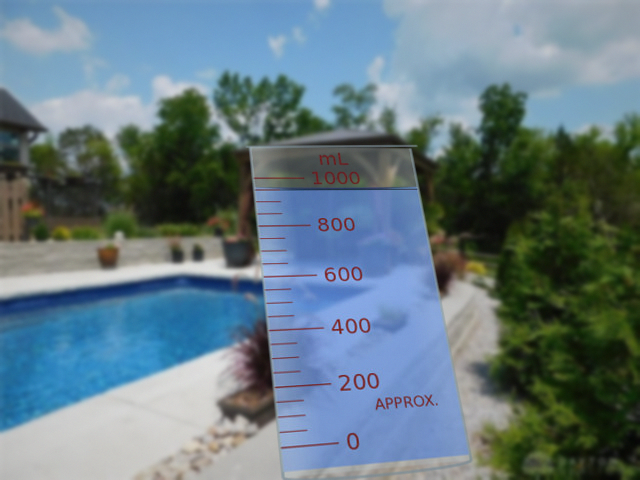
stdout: {"value": 950, "unit": "mL"}
